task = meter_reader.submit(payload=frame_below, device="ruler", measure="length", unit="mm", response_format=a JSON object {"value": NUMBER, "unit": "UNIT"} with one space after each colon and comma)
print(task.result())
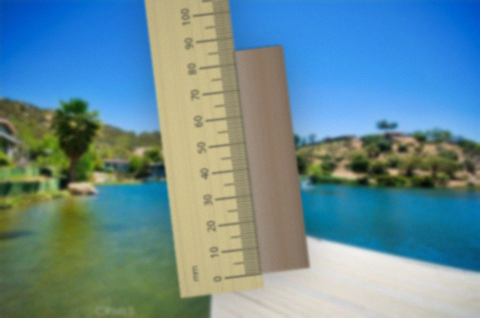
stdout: {"value": 85, "unit": "mm"}
